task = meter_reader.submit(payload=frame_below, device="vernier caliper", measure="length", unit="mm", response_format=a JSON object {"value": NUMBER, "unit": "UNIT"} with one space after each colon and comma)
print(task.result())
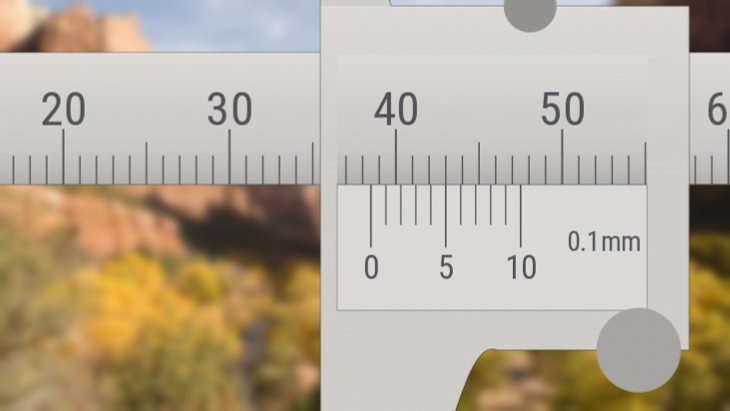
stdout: {"value": 38.5, "unit": "mm"}
